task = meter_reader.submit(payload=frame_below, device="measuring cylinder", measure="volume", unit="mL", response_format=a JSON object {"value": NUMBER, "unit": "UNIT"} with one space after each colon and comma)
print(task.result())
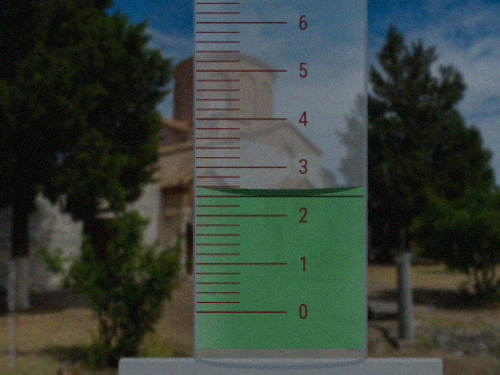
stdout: {"value": 2.4, "unit": "mL"}
